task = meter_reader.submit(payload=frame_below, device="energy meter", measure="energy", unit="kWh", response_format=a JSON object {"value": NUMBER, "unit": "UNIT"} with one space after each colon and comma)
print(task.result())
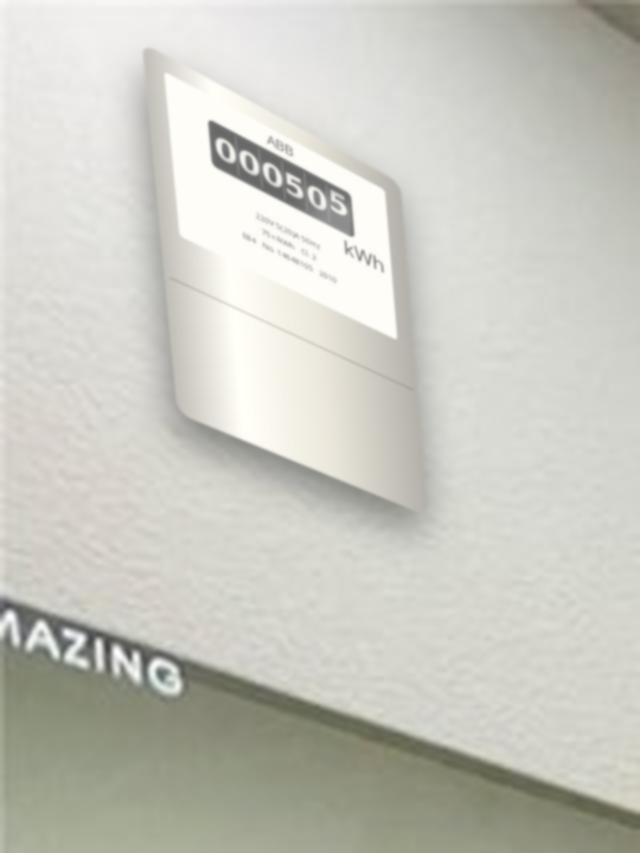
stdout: {"value": 505, "unit": "kWh"}
